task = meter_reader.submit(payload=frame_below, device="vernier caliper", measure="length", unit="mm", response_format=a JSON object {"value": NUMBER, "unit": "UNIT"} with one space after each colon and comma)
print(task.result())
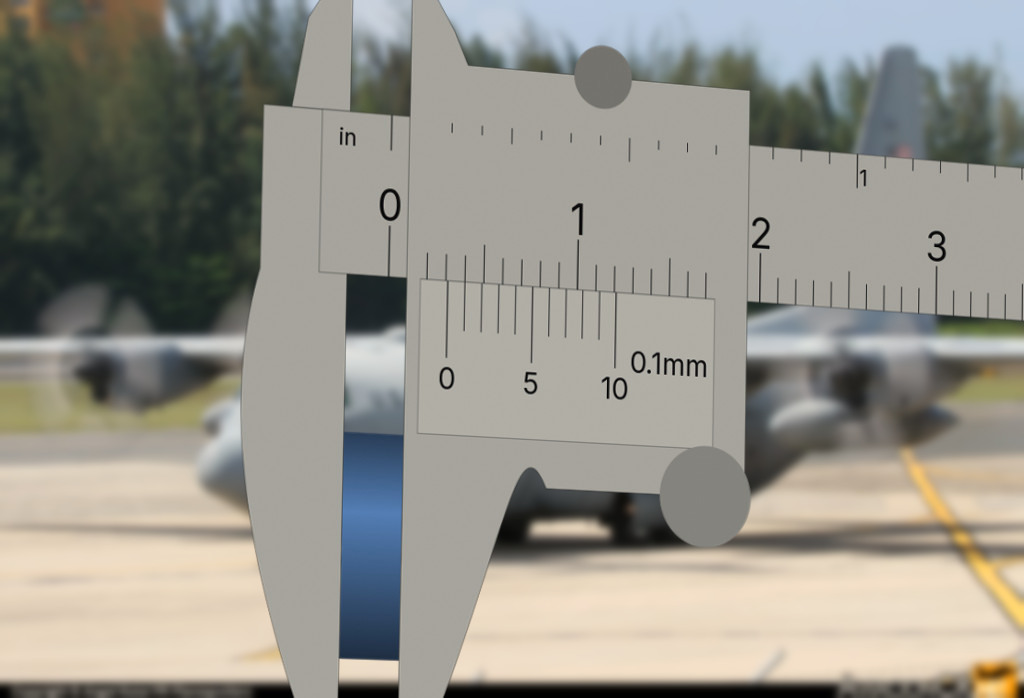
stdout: {"value": 3.1, "unit": "mm"}
